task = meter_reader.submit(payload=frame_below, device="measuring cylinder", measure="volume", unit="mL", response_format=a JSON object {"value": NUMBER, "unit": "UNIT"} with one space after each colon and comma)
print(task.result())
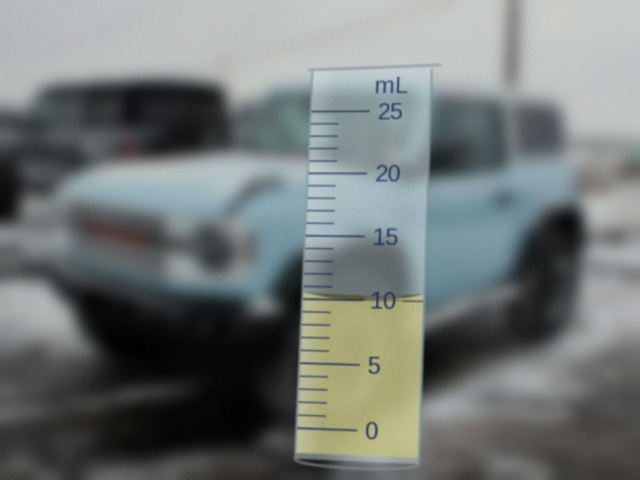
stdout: {"value": 10, "unit": "mL"}
